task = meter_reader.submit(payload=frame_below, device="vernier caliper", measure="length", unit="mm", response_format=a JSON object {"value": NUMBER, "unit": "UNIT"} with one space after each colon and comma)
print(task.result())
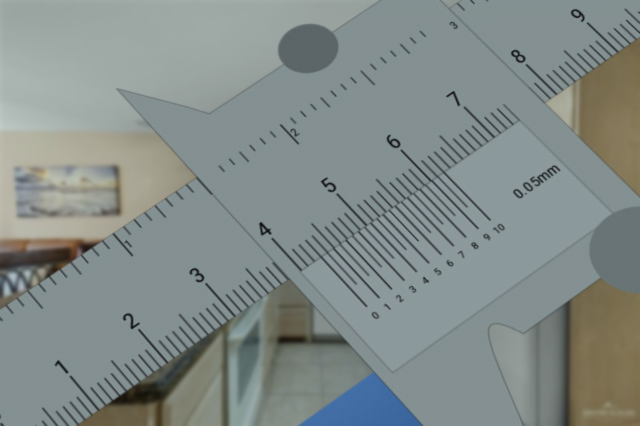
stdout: {"value": 43.0, "unit": "mm"}
